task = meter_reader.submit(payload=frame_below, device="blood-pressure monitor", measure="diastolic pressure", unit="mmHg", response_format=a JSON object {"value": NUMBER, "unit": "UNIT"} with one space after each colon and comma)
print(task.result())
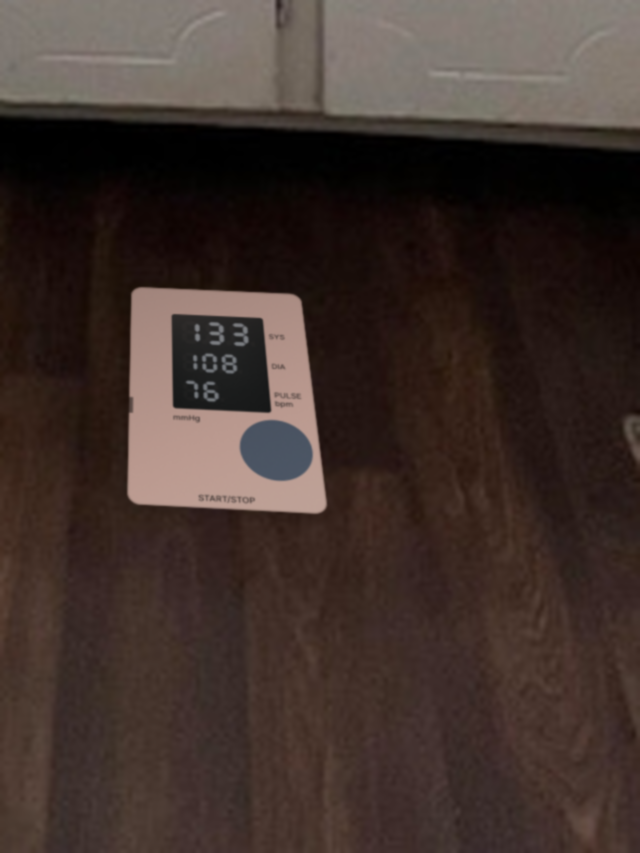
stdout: {"value": 108, "unit": "mmHg"}
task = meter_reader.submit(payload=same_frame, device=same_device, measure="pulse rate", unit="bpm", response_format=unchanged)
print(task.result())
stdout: {"value": 76, "unit": "bpm"}
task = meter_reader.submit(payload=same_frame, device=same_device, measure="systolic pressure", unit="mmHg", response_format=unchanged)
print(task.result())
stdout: {"value": 133, "unit": "mmHg"}
